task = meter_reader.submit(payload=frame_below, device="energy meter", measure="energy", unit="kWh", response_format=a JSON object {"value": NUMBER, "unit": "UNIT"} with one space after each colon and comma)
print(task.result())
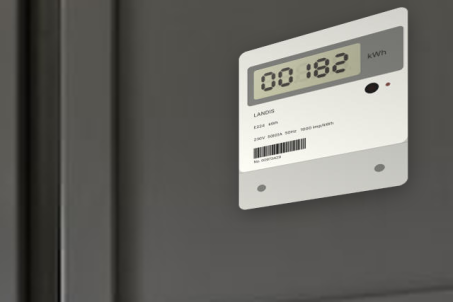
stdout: {"value": 182, "unit": "kWh"}
